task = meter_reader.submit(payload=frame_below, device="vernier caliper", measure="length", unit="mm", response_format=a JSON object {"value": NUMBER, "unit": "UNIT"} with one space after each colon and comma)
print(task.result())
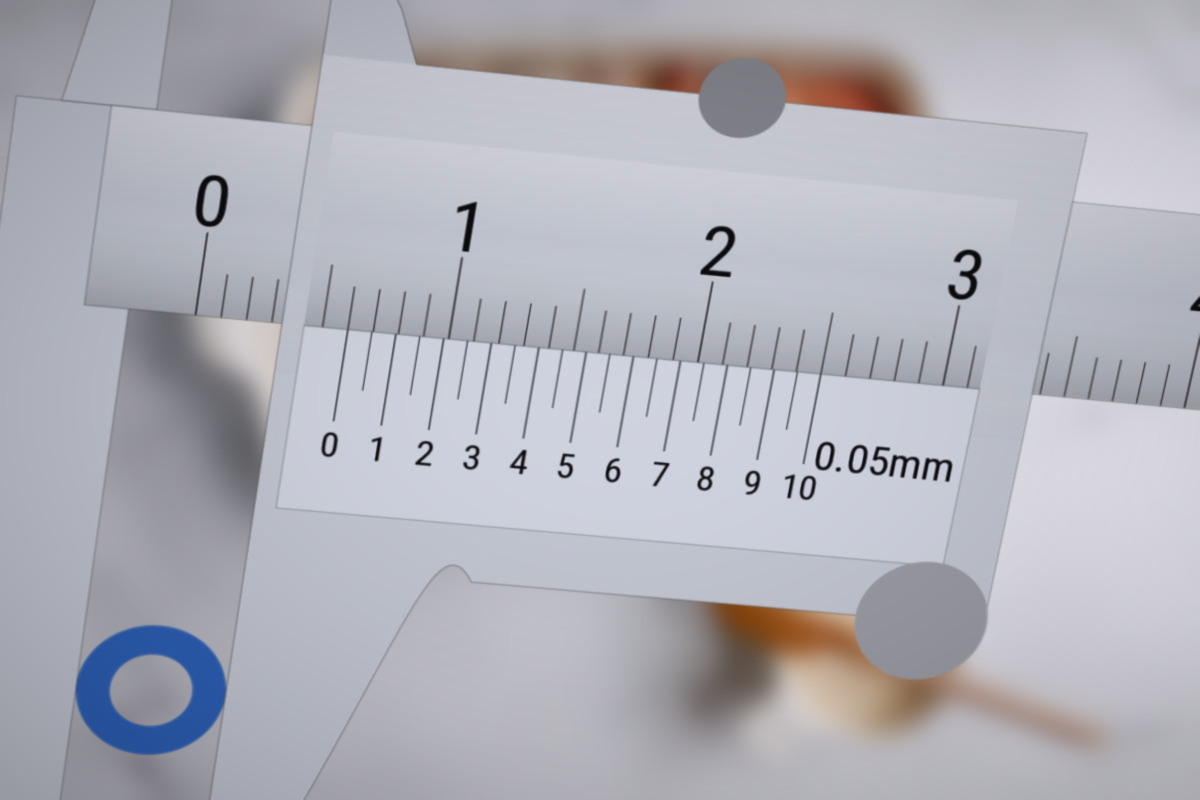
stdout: {"value": 6.0, "unit": "mm"}
